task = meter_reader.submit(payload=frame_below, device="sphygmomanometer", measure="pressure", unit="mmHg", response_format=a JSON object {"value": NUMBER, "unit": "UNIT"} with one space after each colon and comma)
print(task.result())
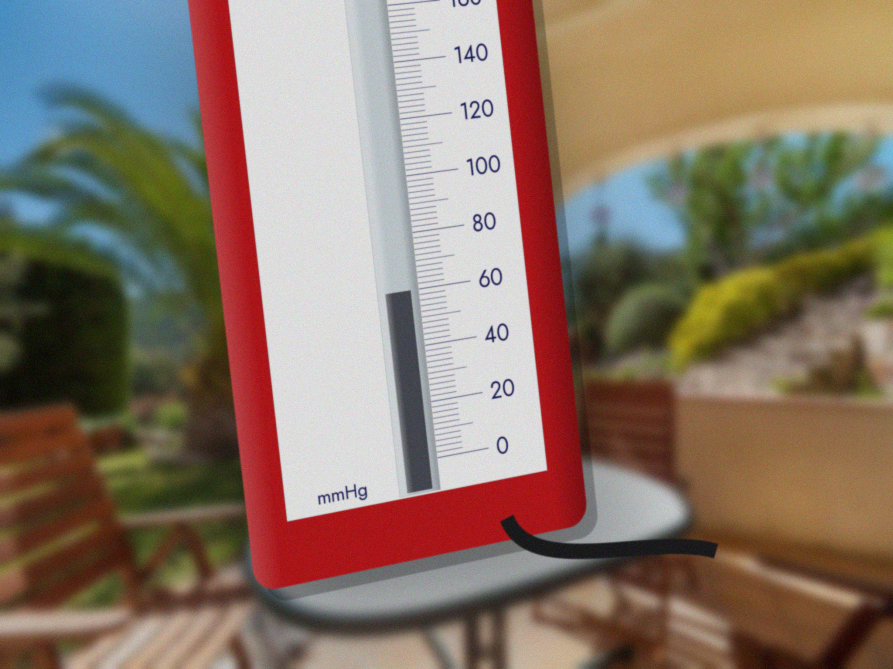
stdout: {"value": 60, "unit": "mmHg"}
